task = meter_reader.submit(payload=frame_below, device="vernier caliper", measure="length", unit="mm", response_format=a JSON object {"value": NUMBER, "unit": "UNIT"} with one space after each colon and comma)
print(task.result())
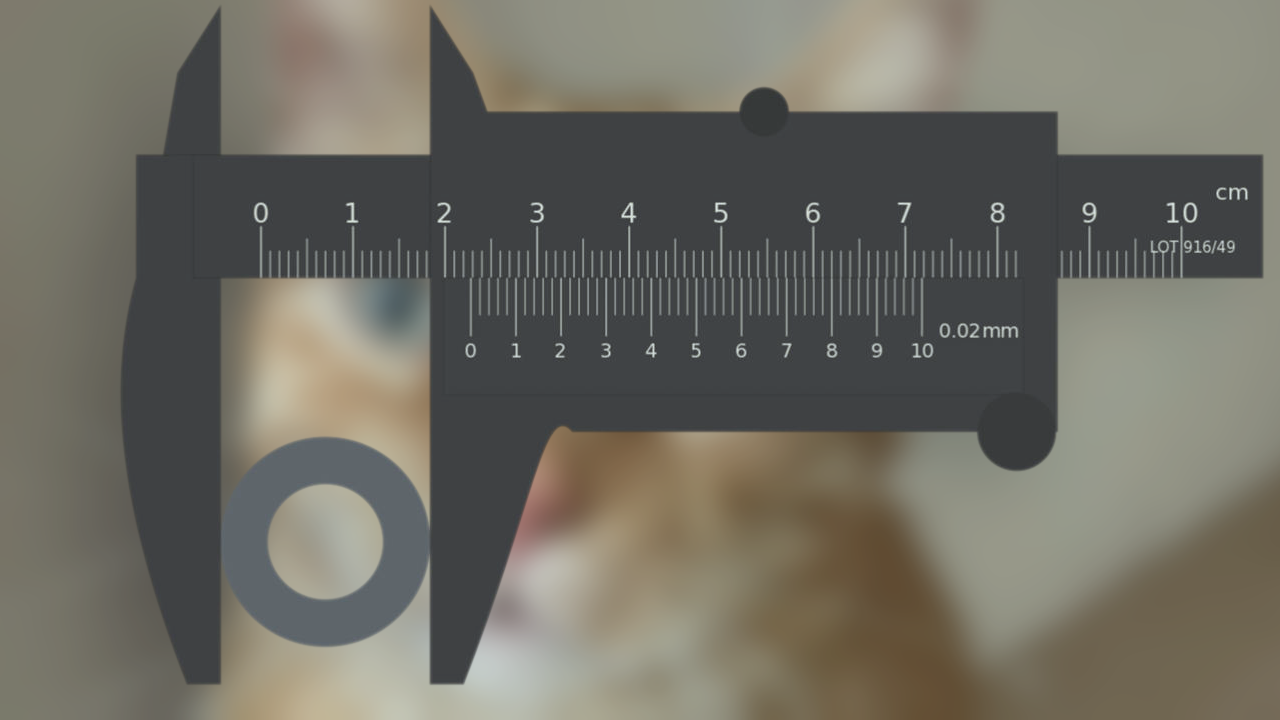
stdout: {"value": 22.8, "unit": "mm"}
